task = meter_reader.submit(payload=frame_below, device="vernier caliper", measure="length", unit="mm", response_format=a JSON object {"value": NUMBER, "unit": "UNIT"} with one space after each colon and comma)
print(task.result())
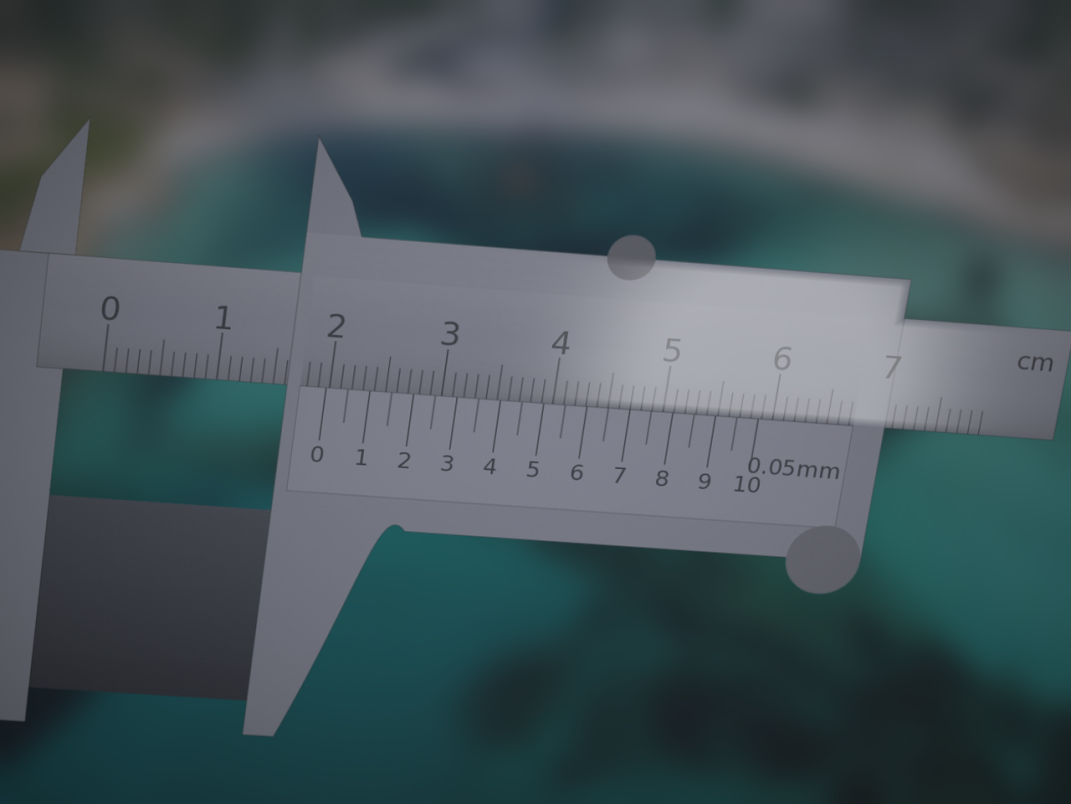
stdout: {"value": 19.7, "unit": "mm"}
